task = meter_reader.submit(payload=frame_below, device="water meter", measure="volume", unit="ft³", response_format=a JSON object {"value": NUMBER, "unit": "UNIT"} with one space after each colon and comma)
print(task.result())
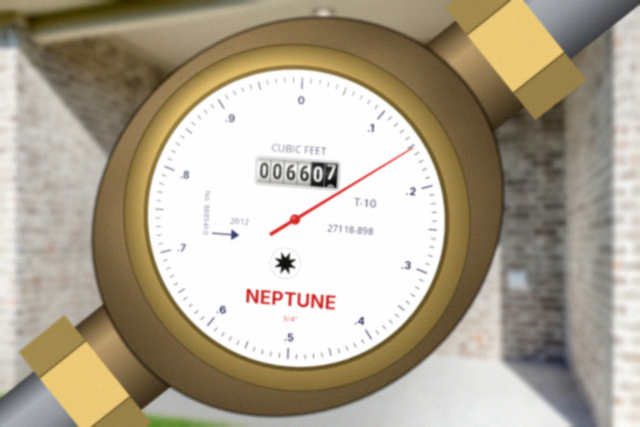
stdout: {"value": 6607.15, "unit": "ft³"}
